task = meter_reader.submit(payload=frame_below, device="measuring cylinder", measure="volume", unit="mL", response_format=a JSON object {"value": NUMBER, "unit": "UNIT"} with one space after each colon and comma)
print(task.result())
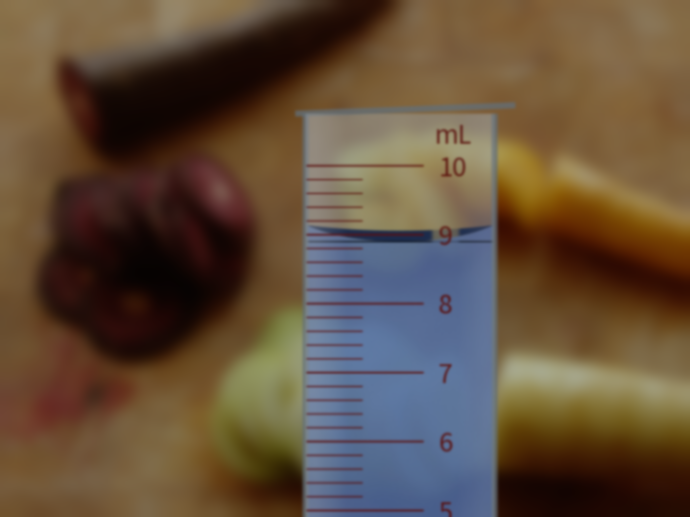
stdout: {"value": 8.9, "unit": "mL"}
